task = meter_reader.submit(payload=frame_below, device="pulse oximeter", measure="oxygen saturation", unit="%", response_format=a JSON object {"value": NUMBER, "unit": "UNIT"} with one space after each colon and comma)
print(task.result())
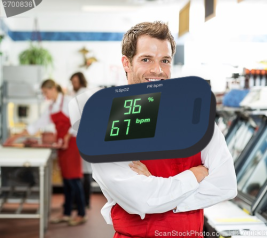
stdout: {"value": 96, "unit": "%"}
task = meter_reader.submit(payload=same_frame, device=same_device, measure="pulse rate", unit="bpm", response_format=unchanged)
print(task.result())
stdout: {"value": 67, "unit": "bpm"}
